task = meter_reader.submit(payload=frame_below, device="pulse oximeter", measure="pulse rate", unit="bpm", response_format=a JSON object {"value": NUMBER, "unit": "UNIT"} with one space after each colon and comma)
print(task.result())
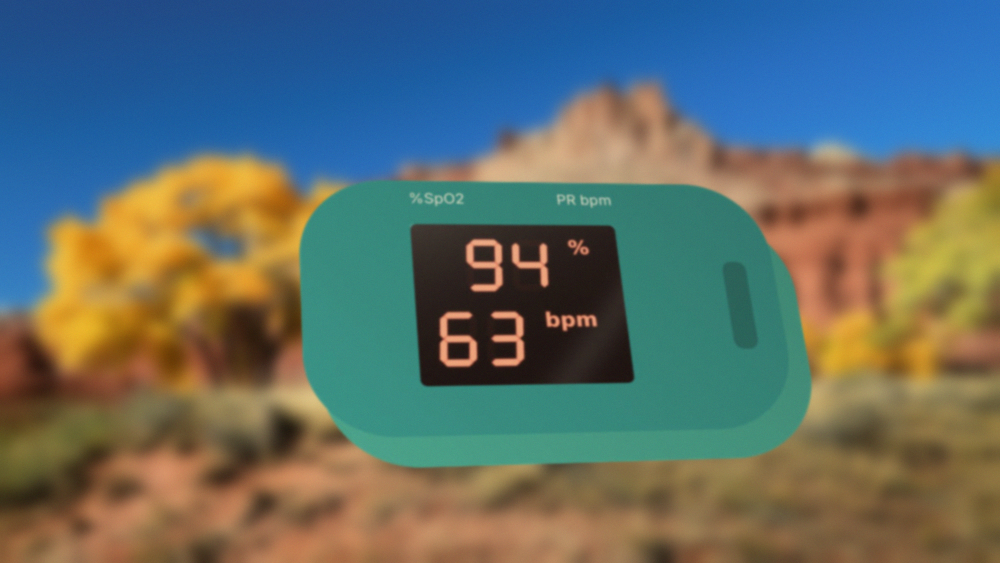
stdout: {"value": 63, "unit": "bpm"}
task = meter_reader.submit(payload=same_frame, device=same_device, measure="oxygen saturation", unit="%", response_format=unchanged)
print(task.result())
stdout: {"value": 94, "unit": "%"}
